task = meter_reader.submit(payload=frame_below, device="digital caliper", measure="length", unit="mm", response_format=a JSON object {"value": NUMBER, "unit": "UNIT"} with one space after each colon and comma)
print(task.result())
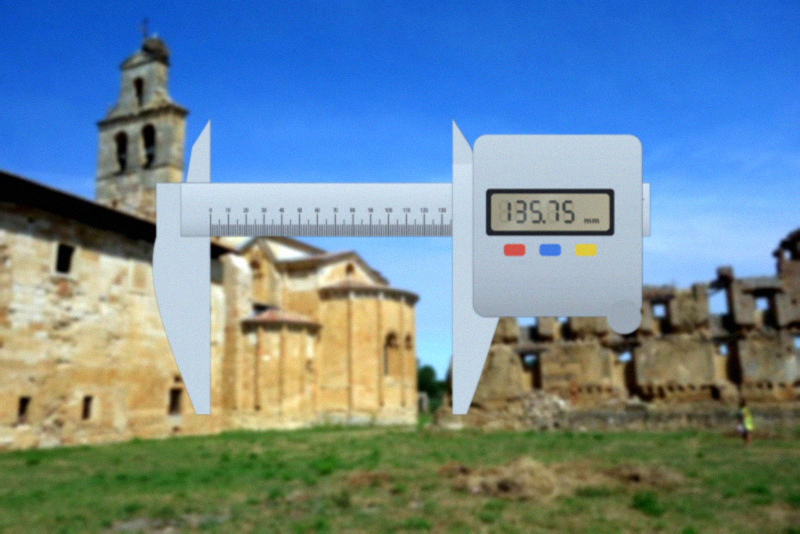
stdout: {"value": 135.75, "unit": "mm"}
